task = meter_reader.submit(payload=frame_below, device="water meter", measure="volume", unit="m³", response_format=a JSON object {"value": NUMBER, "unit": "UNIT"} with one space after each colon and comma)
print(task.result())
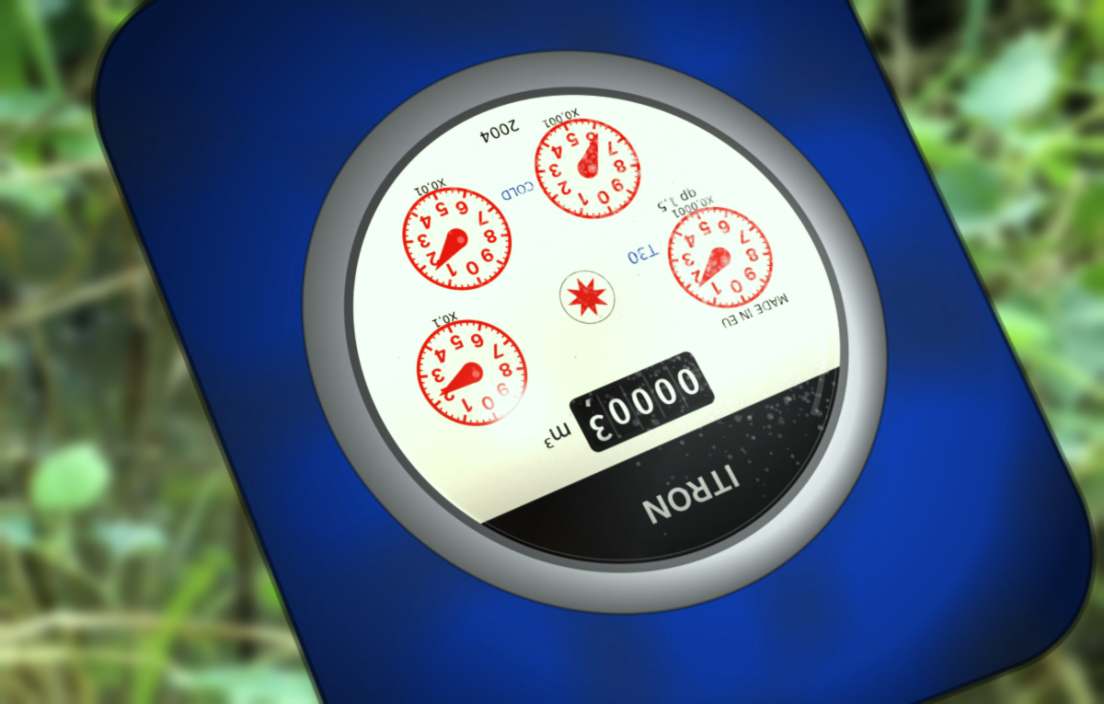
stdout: {"value": 3.2161, "unit": "m³"}
